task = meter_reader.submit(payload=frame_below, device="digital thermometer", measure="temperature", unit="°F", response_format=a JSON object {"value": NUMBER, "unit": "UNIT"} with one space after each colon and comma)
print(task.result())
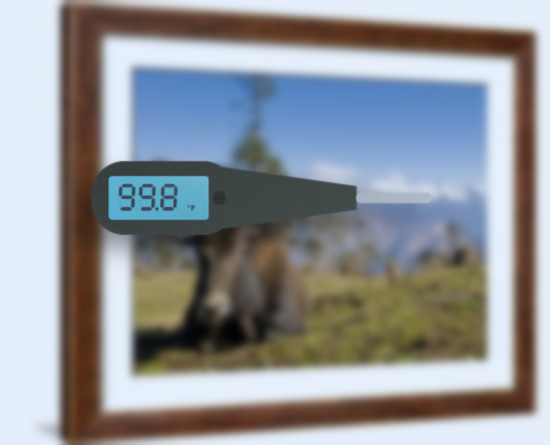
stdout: {"value": 99.8, "unit": "°F"}
